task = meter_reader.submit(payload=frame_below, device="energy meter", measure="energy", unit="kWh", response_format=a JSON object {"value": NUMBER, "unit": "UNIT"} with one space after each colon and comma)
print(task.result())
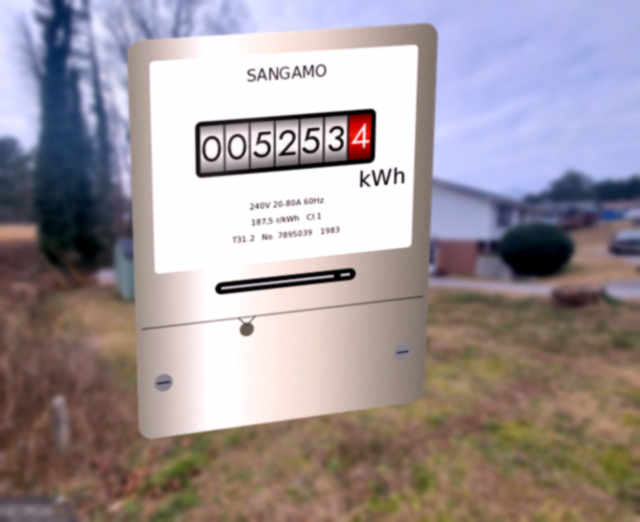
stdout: {"value": 5253.4, "unit": "kWh"}
